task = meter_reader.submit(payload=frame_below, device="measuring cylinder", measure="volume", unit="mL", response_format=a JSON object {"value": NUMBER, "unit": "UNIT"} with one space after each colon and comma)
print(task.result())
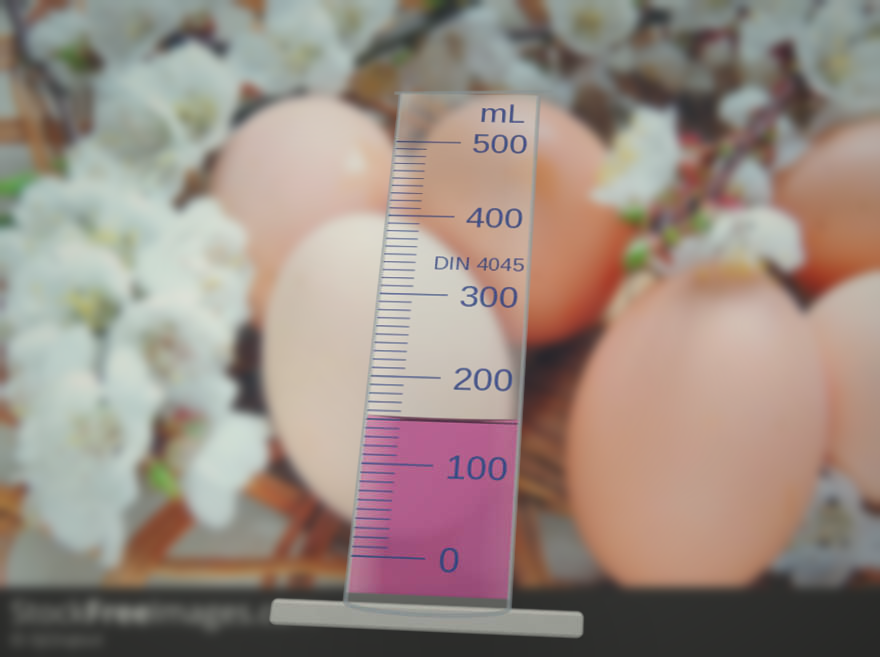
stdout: {"value": 150, "unit": "mL"}
